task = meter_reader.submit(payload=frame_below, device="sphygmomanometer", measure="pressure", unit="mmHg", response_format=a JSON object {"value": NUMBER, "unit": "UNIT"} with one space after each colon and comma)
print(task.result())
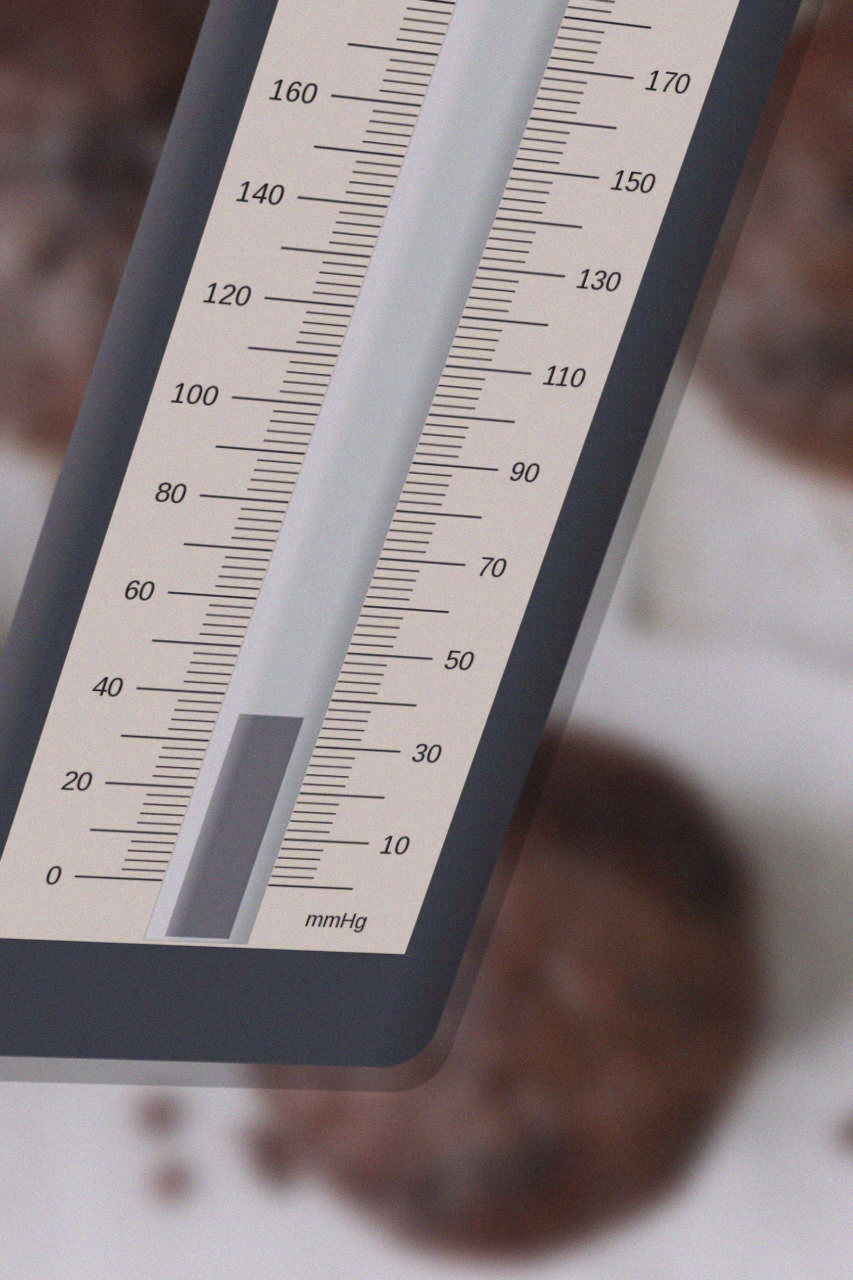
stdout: {"value": 36, "unit": "mmHg"}
